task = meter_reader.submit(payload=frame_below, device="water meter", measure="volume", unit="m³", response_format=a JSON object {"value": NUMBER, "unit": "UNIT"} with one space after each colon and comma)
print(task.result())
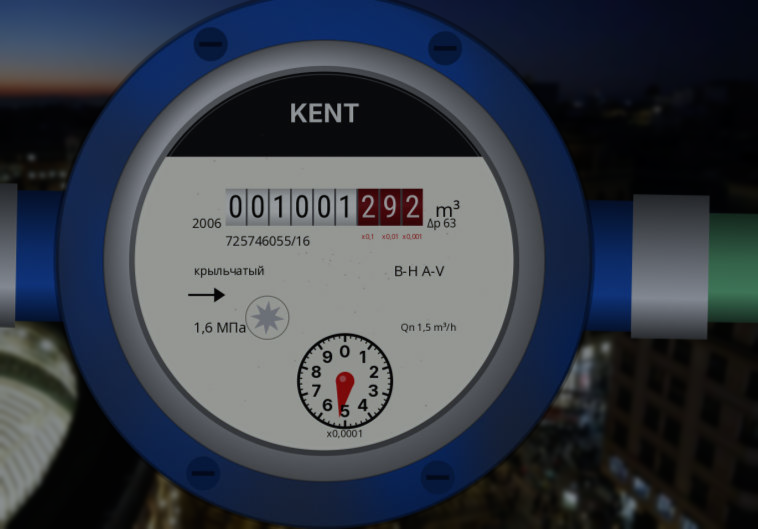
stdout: {"value": 1001.2925, "unit": "m³"}
